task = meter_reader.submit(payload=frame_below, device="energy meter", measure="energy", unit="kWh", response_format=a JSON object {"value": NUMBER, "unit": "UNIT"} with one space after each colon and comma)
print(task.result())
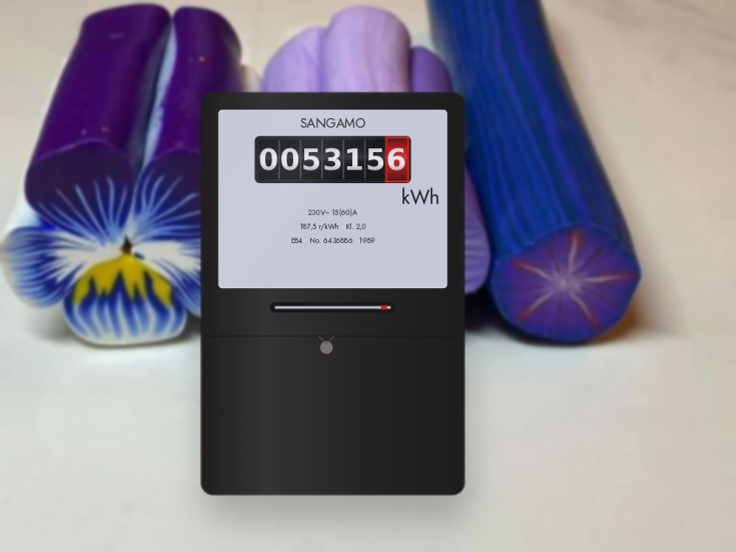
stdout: {"value": 5315.6, "unit": "kWh"}
